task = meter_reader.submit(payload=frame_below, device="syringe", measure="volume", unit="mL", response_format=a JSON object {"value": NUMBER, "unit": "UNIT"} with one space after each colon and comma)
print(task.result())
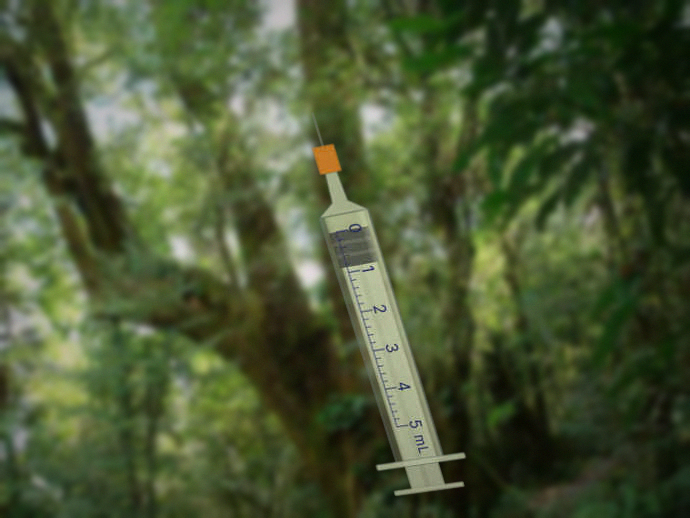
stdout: {"value": 0, "unit": "mL"}
